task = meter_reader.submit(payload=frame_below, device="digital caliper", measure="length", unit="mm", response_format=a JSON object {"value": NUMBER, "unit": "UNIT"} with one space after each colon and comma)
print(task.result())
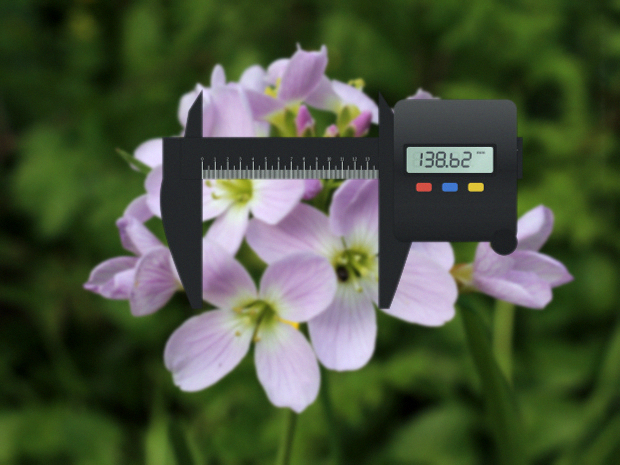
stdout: {"value": 138.62, "unit": "mm"}
